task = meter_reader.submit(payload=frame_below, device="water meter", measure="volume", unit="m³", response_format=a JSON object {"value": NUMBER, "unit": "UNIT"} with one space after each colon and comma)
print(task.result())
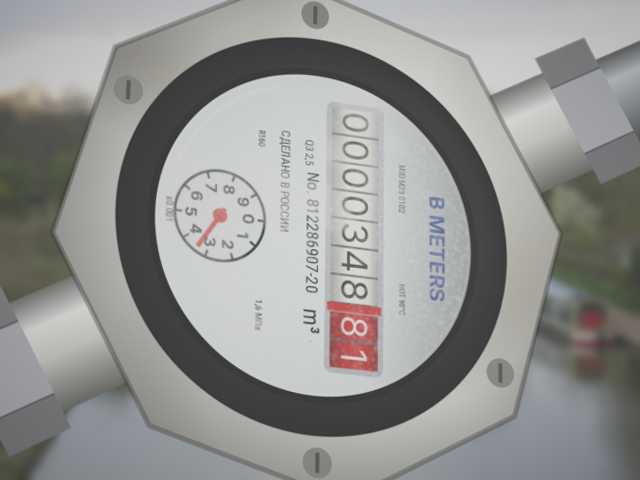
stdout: {"value": 348.813, "unit": "m³"}
